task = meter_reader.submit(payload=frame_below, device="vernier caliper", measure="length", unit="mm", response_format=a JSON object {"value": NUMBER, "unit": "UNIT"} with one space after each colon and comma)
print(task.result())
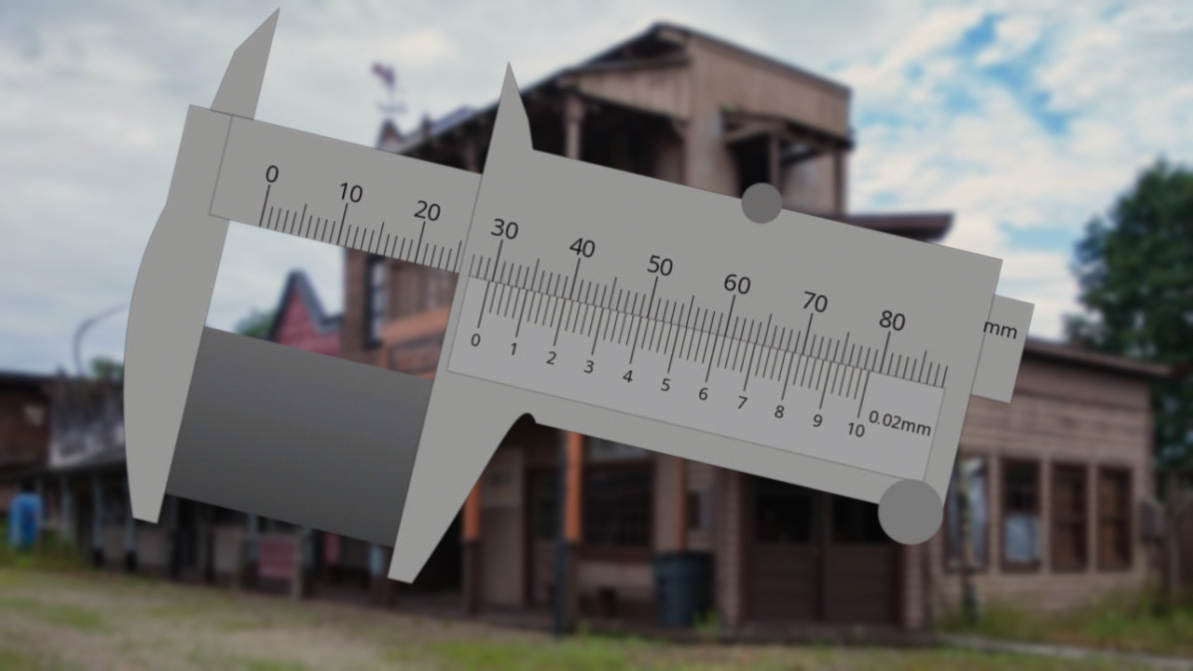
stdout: {"value": 29.6, "unit": "mm"}
